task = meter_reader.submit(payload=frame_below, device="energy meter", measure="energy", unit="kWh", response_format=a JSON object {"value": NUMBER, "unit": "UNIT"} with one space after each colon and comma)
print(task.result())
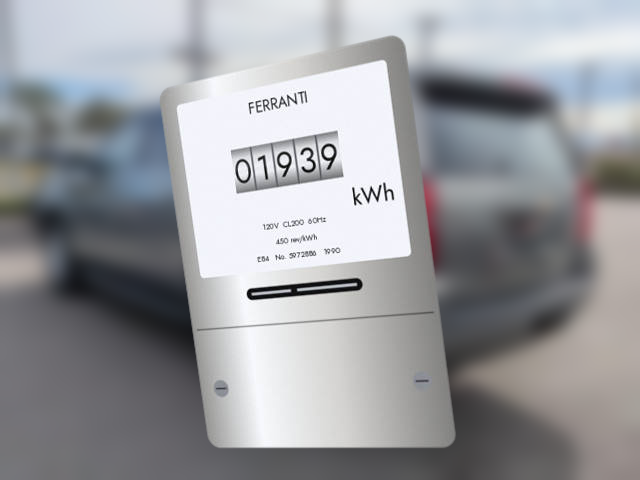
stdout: {"value": 1939, "unit": "kWh"}
